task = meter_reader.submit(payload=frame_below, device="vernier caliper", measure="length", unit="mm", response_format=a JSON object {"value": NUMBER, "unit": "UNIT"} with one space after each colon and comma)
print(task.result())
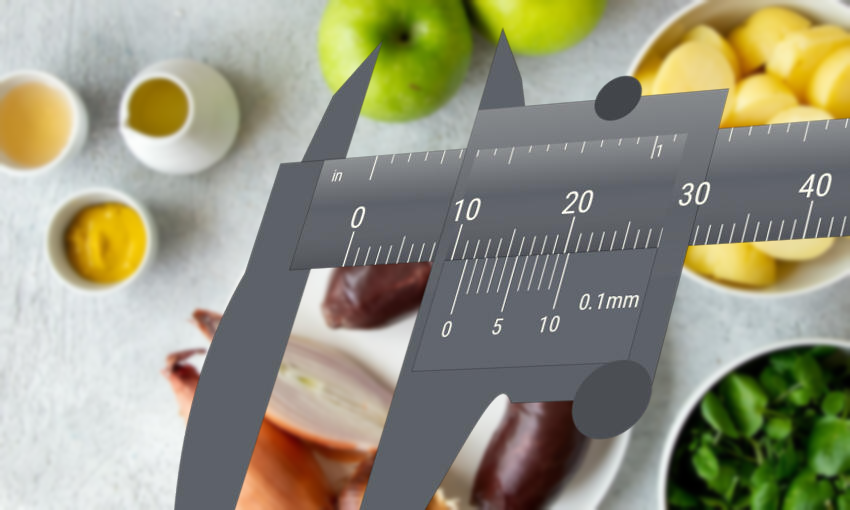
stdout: {"value": 11.4, "unit": "mm"}
